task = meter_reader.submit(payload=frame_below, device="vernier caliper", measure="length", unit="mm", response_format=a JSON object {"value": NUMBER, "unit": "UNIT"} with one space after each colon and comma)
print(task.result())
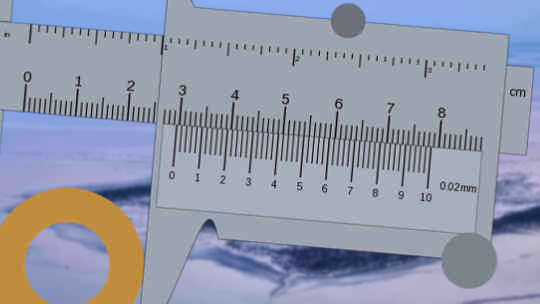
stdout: {"value": 29.5, "unit": "mm"}
